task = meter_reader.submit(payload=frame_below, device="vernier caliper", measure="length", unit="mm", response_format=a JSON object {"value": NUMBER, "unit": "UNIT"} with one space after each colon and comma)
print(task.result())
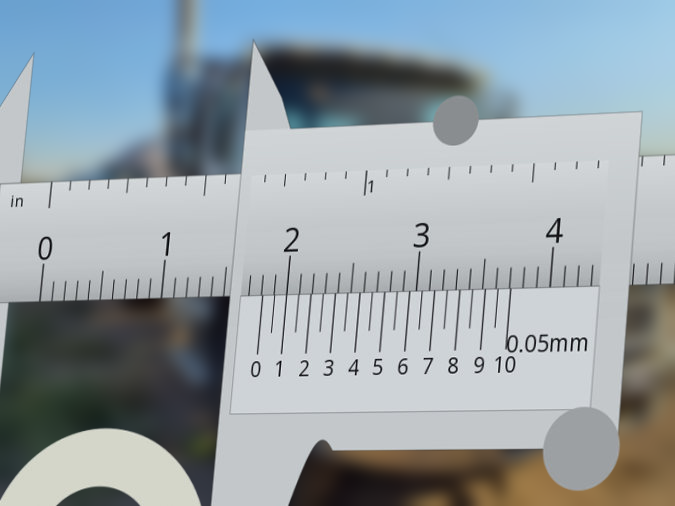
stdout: {"value": 18.1, "unit": "mm"}
